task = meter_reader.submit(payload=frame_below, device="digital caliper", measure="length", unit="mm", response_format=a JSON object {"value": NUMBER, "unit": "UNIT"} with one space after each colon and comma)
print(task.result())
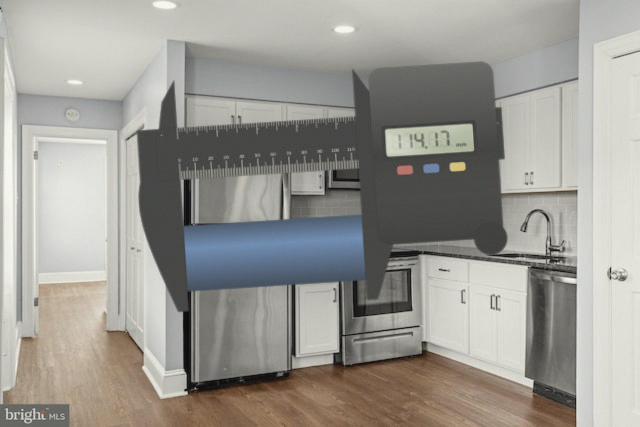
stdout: {"value": 114.17, "unit": "mm"}
